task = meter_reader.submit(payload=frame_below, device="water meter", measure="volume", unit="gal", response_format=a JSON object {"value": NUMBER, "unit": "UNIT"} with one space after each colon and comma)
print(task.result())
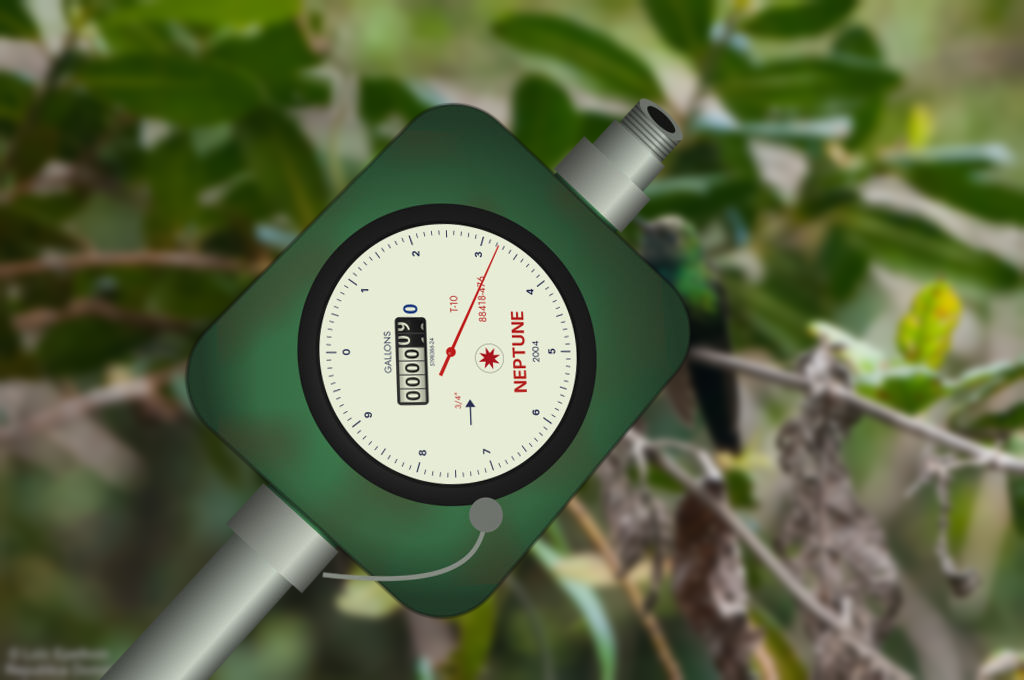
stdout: {"value": 93.2, "unit": "gal"}
